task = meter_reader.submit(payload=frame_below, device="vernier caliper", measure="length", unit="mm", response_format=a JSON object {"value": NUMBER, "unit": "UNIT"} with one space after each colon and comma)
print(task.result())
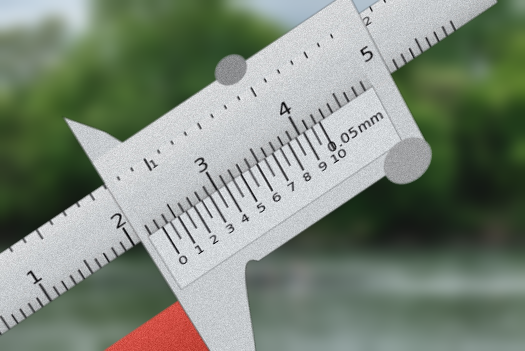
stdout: {"value": 23.4, "unit": "mm"}
